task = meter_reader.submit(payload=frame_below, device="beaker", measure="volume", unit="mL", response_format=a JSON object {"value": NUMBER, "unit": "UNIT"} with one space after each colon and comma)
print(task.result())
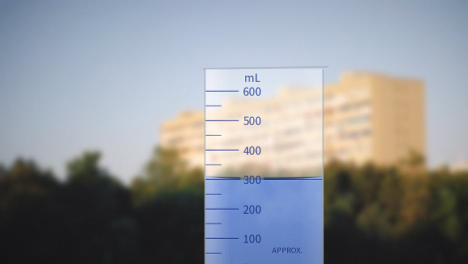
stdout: {"value": 300, "unit": "mL"}
